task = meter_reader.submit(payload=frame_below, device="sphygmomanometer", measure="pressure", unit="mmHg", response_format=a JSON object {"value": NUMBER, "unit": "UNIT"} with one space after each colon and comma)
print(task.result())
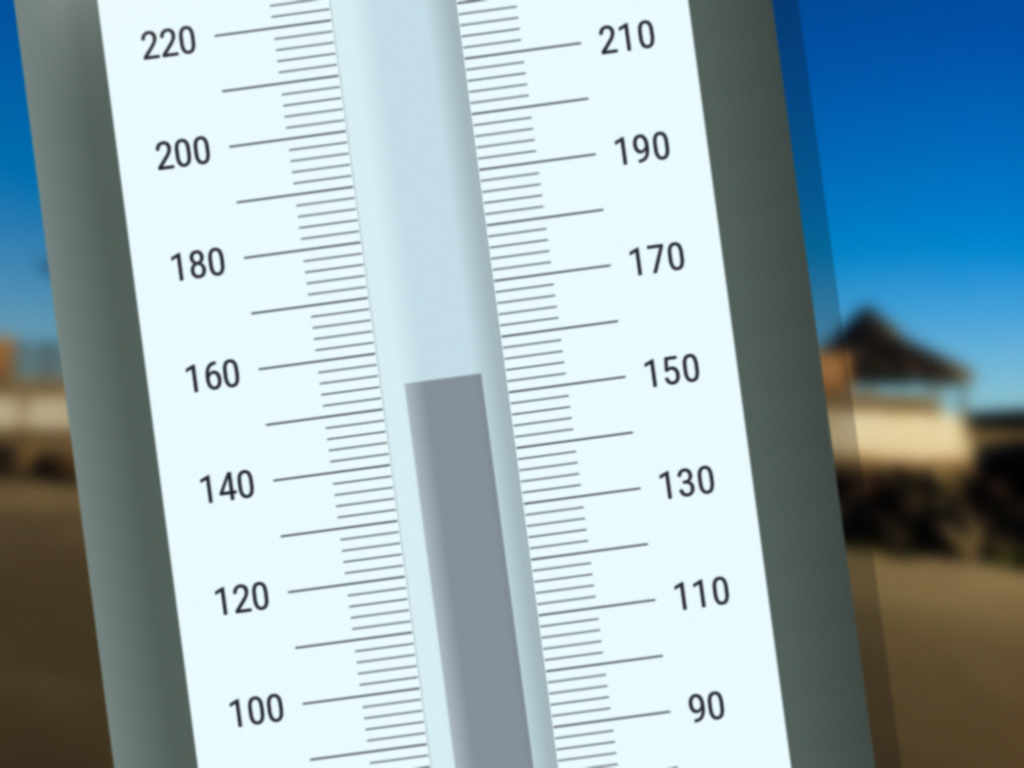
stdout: {"value": 154, "unit": "mmHg"}
